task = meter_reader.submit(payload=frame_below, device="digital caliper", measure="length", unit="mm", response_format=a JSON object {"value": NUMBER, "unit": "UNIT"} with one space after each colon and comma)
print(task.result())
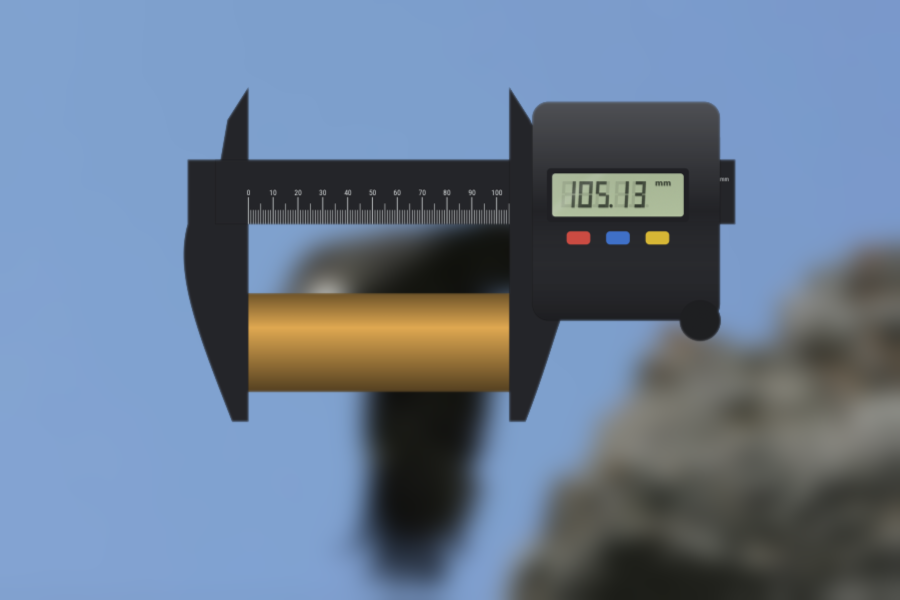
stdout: {"value": 105.13, "unit": "mm"}
